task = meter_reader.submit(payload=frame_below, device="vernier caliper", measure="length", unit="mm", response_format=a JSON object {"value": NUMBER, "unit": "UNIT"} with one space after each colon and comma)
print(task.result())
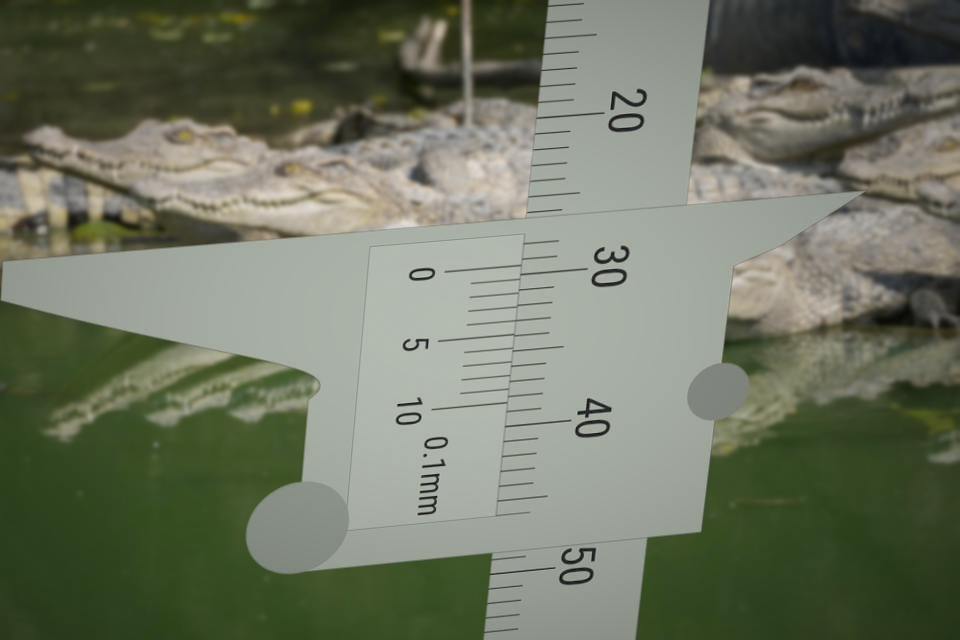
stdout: {"value": 29.4, "unit": "mm"}
